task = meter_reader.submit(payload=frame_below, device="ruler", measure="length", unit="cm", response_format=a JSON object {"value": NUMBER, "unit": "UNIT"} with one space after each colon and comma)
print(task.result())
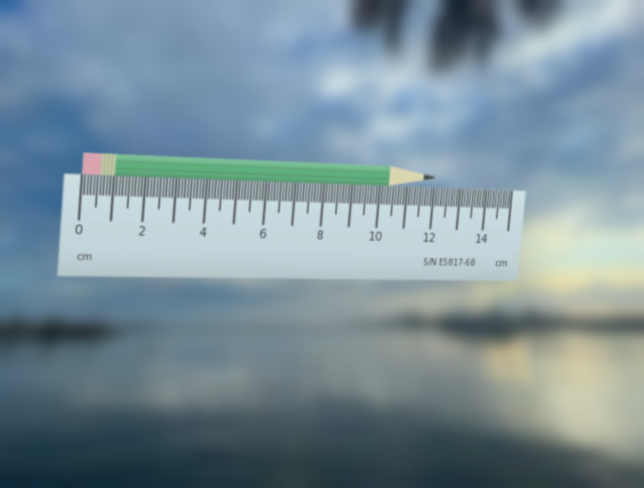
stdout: {"value": 12, "unit": "cm"}
